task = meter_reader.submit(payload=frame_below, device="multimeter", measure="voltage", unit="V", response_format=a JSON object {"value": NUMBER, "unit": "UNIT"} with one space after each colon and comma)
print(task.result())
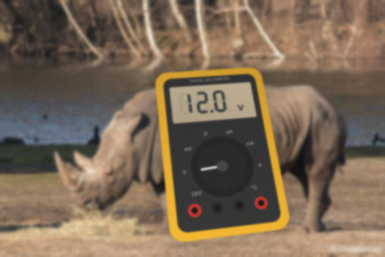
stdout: {"value": 12.0, "unit": "V"}
